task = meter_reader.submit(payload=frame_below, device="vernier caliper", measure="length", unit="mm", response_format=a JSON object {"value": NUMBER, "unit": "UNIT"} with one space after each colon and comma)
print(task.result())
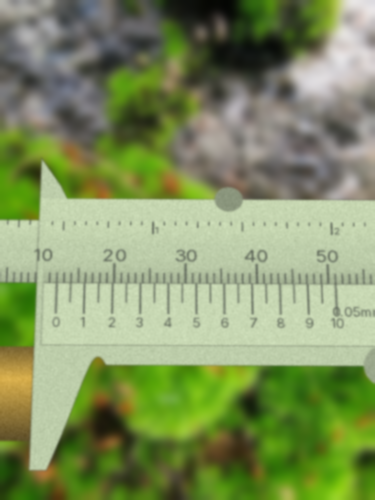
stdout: {"value": 12.0, "unit": "mm"}
